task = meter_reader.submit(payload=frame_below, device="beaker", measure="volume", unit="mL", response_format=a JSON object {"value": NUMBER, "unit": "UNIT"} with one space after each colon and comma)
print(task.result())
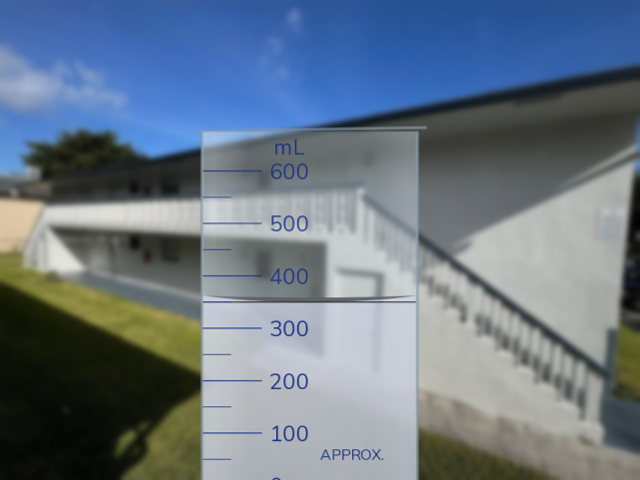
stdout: {"value": 350, "unit": "mL"}
